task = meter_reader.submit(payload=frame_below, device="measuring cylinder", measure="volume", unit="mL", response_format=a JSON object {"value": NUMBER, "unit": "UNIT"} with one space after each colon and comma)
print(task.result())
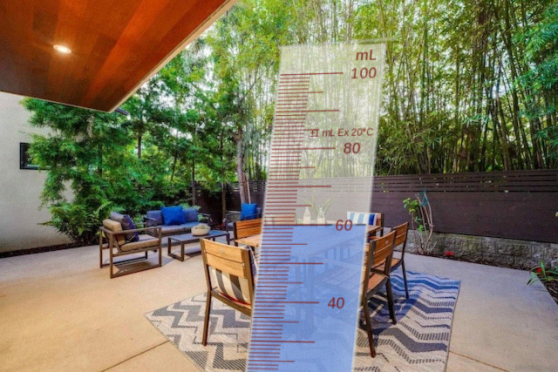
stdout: {"value": 60, "unit": "mL"}
